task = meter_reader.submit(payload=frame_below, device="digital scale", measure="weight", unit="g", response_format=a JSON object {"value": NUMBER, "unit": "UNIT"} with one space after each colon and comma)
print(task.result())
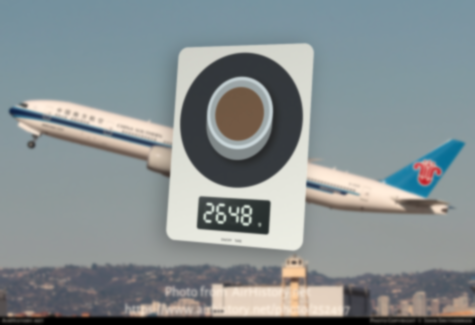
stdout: {"value": 2648, "unit": "g"}
